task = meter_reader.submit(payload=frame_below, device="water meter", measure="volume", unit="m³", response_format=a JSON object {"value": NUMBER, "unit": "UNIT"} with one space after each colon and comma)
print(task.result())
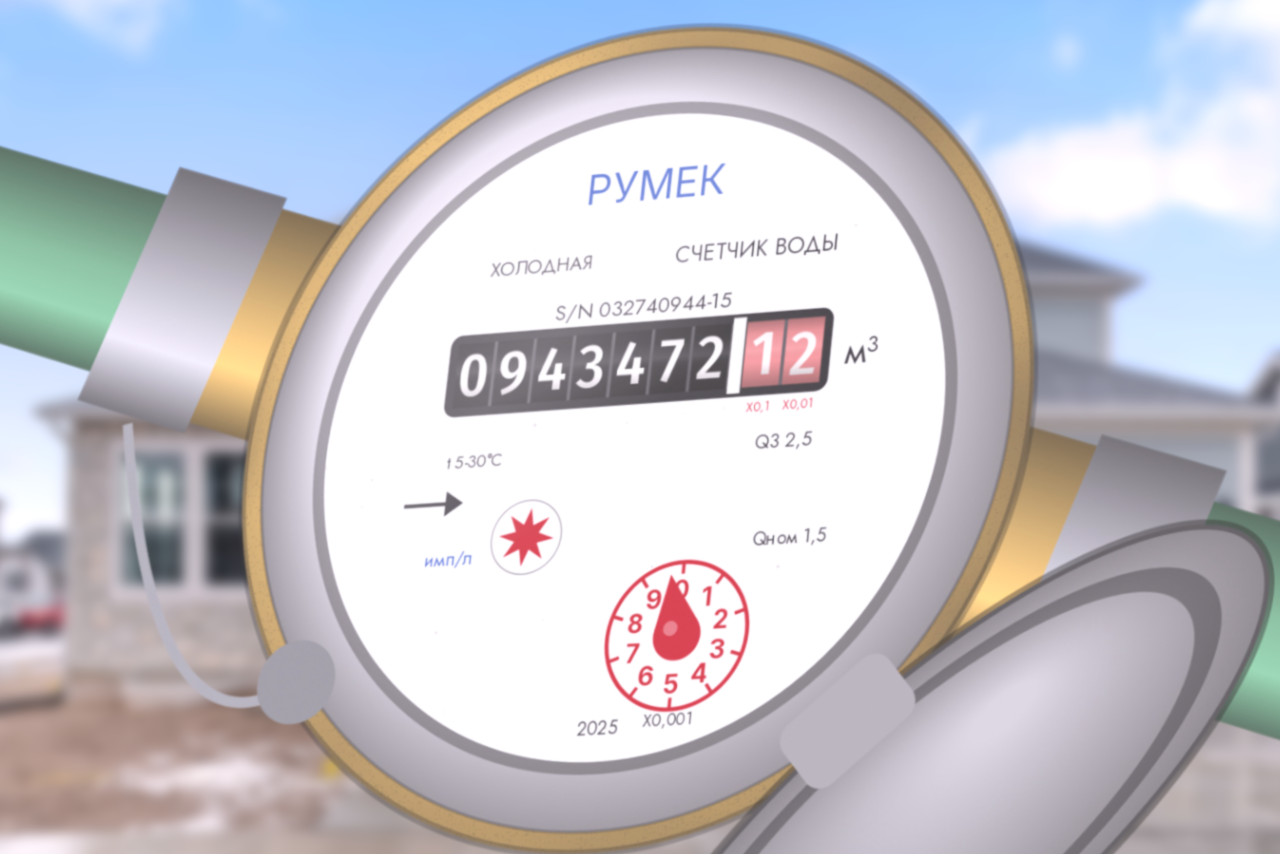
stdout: {"value": 943472.119, "unit": "m³"}
